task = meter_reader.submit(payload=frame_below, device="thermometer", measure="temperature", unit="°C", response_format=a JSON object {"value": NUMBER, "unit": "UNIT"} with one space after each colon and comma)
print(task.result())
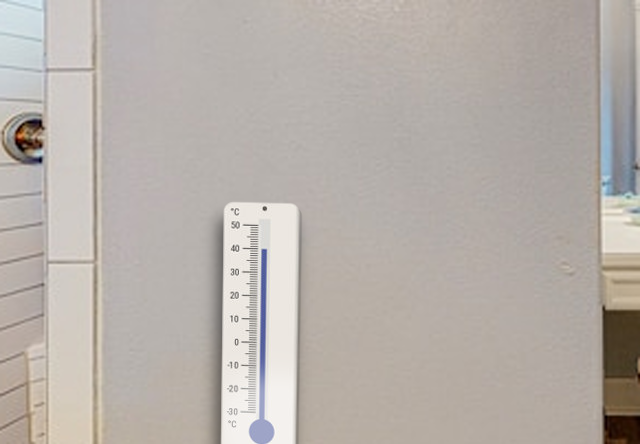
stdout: {"value": 40, "unit": "°C"}
